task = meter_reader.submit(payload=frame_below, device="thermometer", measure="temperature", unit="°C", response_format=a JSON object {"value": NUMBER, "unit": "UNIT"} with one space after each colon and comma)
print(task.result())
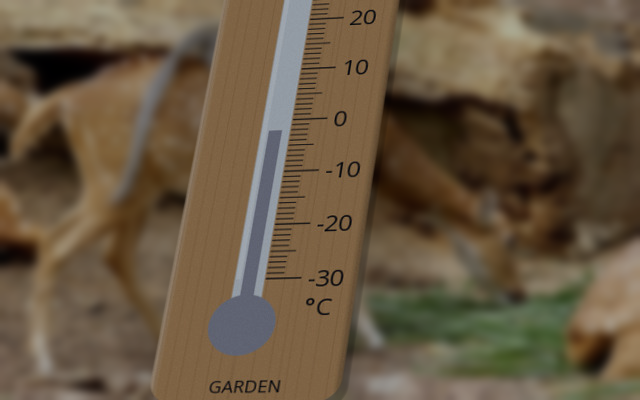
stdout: {"value": -2, "unit": "°C"}
